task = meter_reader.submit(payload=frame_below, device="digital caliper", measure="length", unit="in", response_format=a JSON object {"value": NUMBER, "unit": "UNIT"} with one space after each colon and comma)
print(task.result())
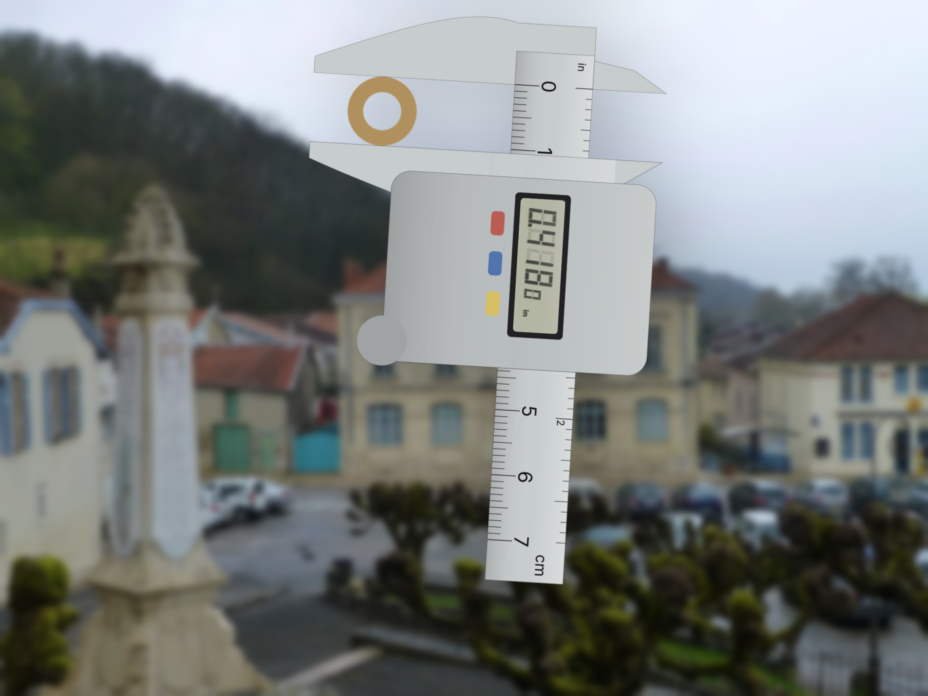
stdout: {"value": 0.4180, "unit": "in"}
